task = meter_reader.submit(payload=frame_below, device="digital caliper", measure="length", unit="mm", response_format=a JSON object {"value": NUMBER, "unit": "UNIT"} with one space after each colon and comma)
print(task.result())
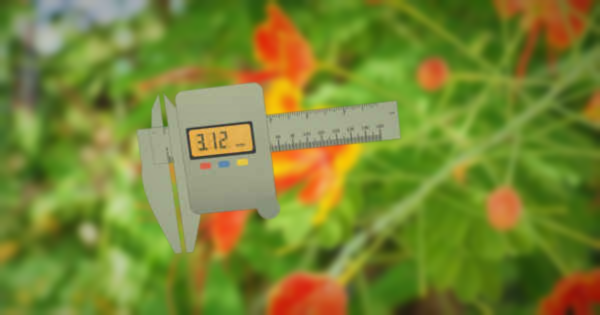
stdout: {"value": 3.12, "unit": "mm"}
